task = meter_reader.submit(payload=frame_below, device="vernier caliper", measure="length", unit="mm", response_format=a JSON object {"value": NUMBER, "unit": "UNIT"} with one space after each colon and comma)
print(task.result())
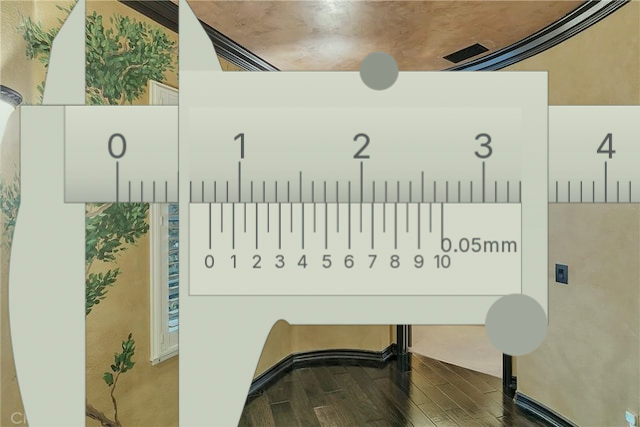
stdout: {"value": 7.6, "unit": "mm"}
